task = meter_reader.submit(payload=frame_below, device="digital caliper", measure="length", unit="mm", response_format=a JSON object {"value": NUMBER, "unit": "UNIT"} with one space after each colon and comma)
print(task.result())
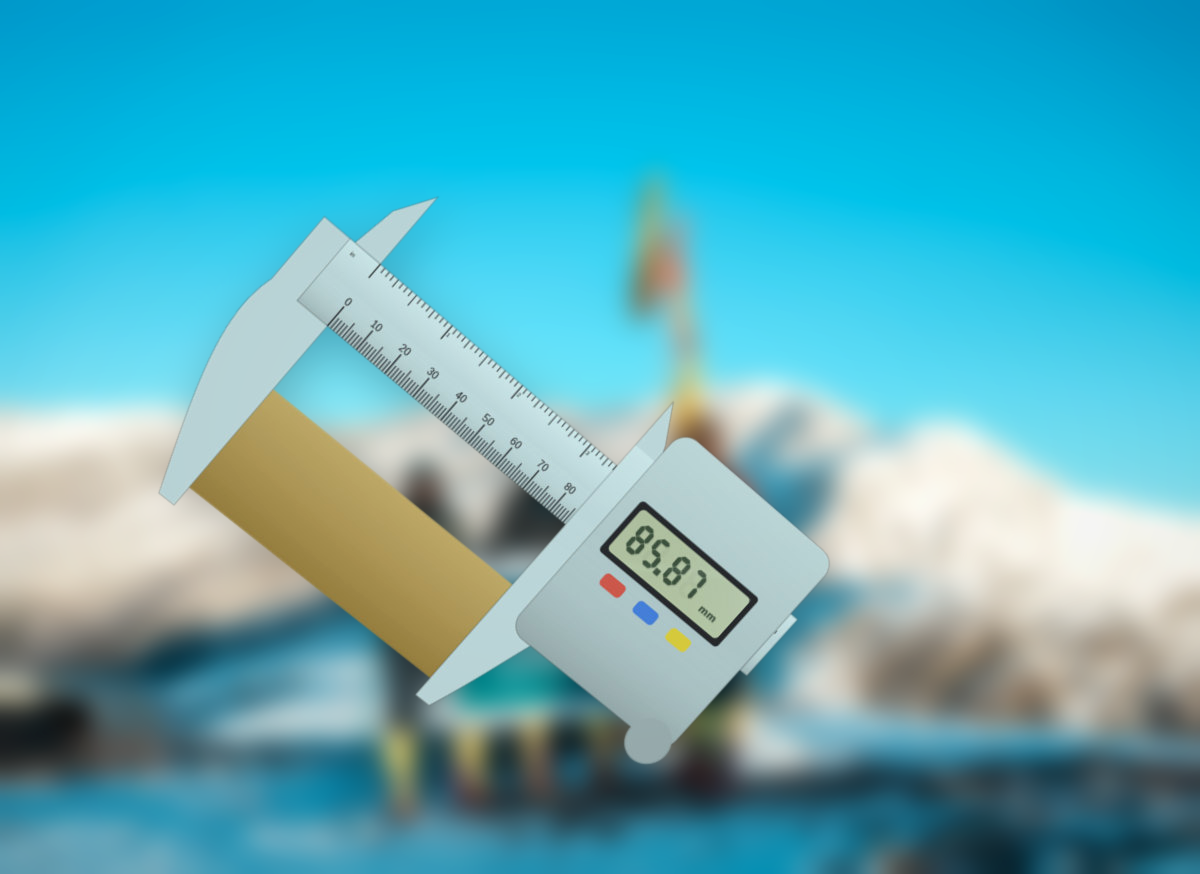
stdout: {"value": 85.87, "unit": "mm"}
